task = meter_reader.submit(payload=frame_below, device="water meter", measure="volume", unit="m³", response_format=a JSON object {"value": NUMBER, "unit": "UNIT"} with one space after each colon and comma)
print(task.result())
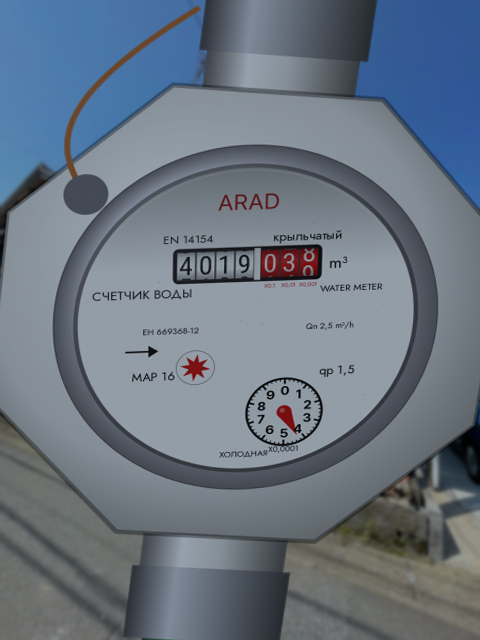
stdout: {"value": 4019.0384, "unit": "m³"}
